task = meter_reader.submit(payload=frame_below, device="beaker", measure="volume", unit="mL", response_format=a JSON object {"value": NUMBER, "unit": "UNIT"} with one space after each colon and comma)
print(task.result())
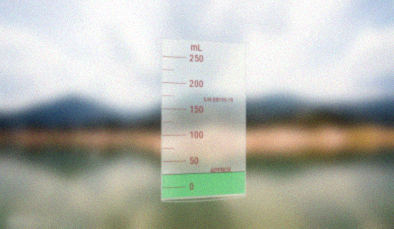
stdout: {"value": 25, "unit": "mL"}
